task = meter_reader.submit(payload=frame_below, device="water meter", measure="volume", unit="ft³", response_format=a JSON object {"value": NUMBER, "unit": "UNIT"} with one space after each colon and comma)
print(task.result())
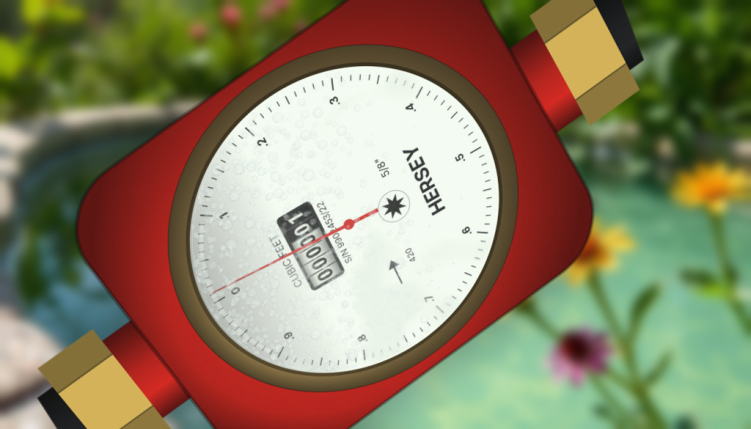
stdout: {"value": 1.01, "unit": "ft³"}
